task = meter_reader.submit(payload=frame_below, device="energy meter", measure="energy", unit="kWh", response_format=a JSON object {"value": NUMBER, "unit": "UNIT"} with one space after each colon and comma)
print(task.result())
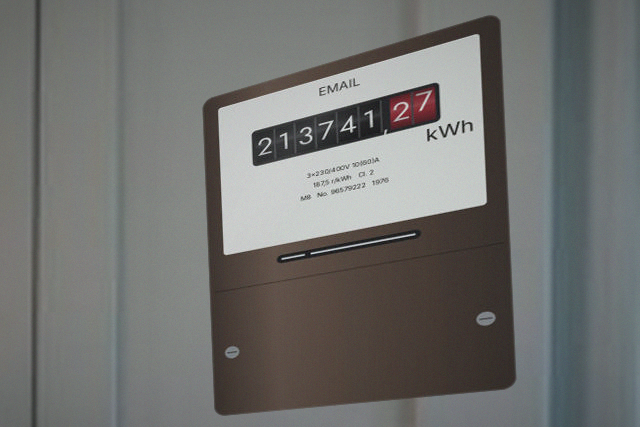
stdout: {"value": 213741.27, "unit": "kWh"}
